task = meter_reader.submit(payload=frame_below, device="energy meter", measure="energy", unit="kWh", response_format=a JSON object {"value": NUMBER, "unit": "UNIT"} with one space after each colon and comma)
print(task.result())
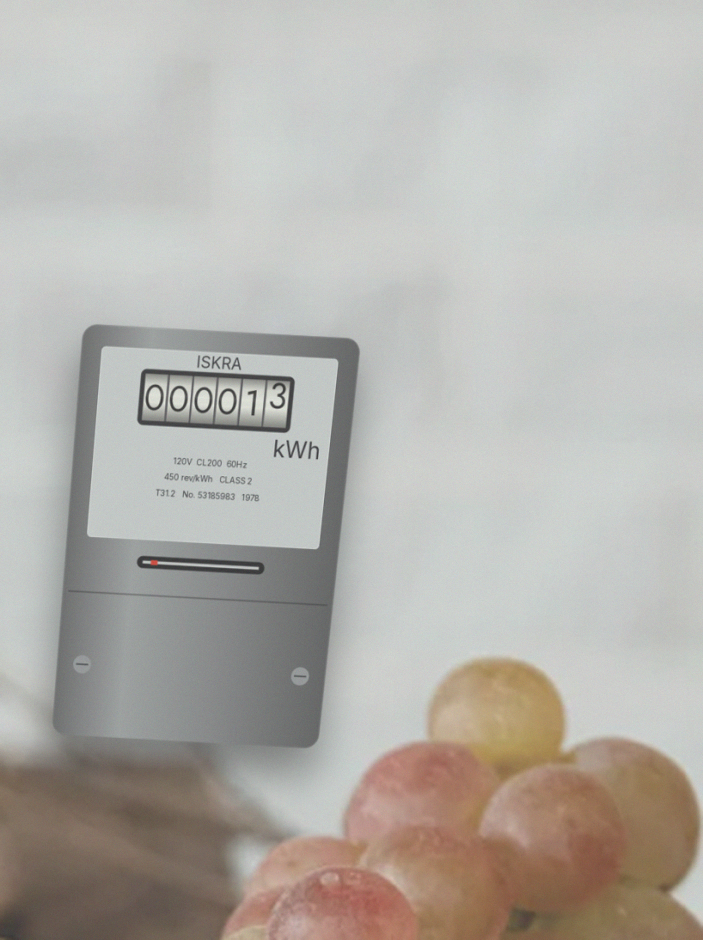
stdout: {"value": 13, "unit": "kWh"}
